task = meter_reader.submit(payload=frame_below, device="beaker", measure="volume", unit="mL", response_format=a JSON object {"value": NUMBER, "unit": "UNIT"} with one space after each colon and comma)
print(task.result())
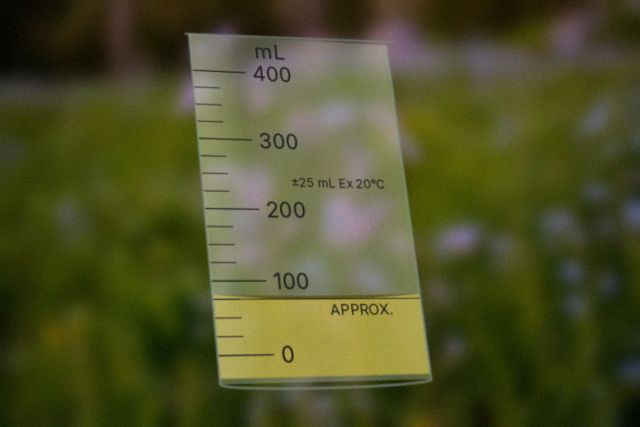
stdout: {"value": 75, "unit": "mL"}
